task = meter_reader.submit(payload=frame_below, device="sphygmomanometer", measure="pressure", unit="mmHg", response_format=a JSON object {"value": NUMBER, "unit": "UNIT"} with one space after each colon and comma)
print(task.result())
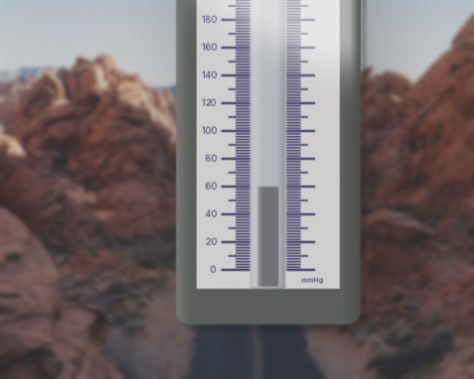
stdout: {"value": 60, "unit": "mmHg"}
